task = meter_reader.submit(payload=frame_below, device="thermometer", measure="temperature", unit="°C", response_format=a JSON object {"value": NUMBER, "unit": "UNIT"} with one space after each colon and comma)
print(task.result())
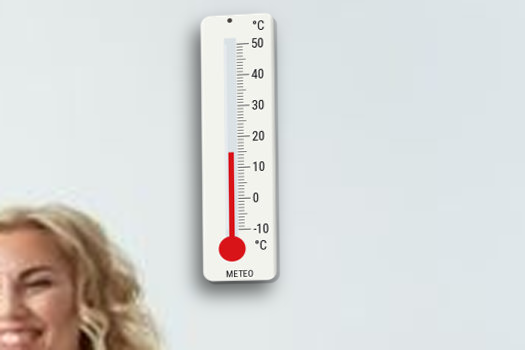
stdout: {"value": 15, "unit": "°C"}
